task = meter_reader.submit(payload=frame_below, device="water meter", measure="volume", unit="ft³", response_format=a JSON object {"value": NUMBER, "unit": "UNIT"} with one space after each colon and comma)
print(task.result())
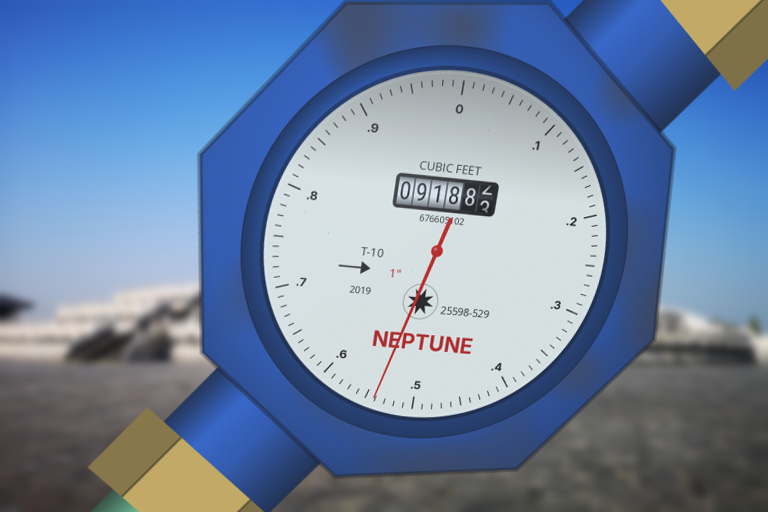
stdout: {"value": 91882.54, "unit": "ft³"}
